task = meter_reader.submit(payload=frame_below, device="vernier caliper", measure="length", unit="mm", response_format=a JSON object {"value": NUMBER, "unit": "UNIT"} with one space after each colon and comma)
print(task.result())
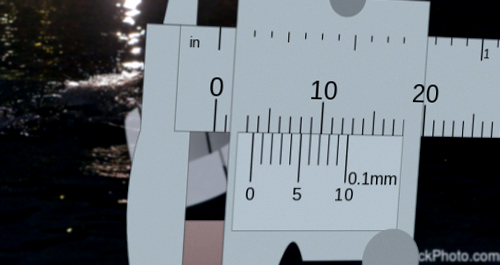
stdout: {"value": 3.6, "unit": "mm"}
